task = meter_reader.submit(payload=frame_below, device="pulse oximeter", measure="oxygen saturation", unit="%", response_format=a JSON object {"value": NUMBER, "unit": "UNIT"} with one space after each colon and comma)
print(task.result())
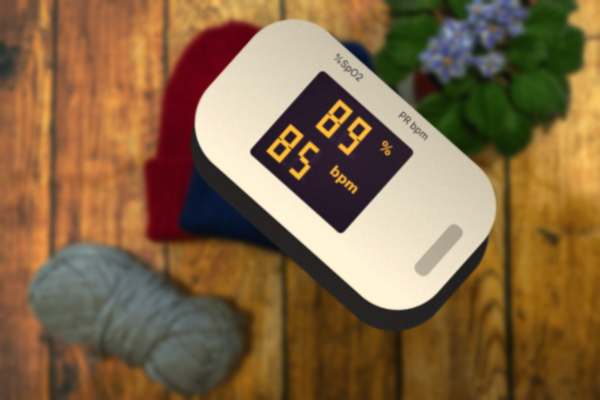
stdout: {"value": 89, "unit": "%"}
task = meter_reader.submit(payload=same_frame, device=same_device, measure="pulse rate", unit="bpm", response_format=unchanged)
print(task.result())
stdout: {"value": 85, "unit": "bpm"}
